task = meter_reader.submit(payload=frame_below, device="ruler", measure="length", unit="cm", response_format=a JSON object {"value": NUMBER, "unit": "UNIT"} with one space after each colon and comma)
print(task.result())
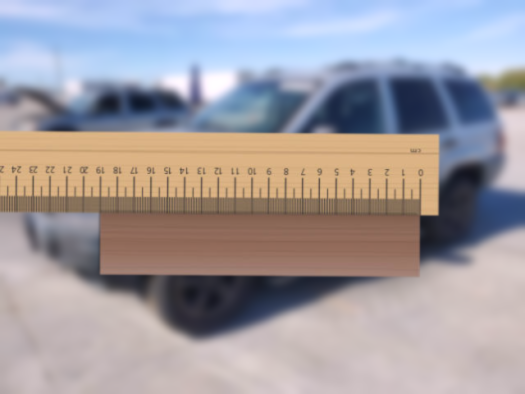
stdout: {"value": 19, "unit": "cm"}
